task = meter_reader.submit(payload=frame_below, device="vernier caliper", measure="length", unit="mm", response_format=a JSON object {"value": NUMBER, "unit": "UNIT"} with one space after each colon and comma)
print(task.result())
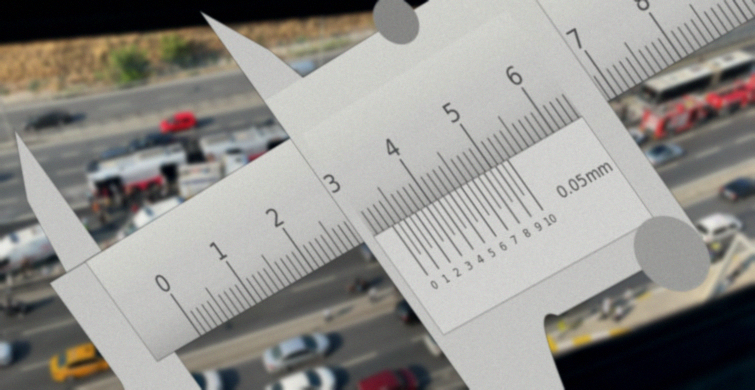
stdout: {"value": 33.5, "unit": "mm"}
